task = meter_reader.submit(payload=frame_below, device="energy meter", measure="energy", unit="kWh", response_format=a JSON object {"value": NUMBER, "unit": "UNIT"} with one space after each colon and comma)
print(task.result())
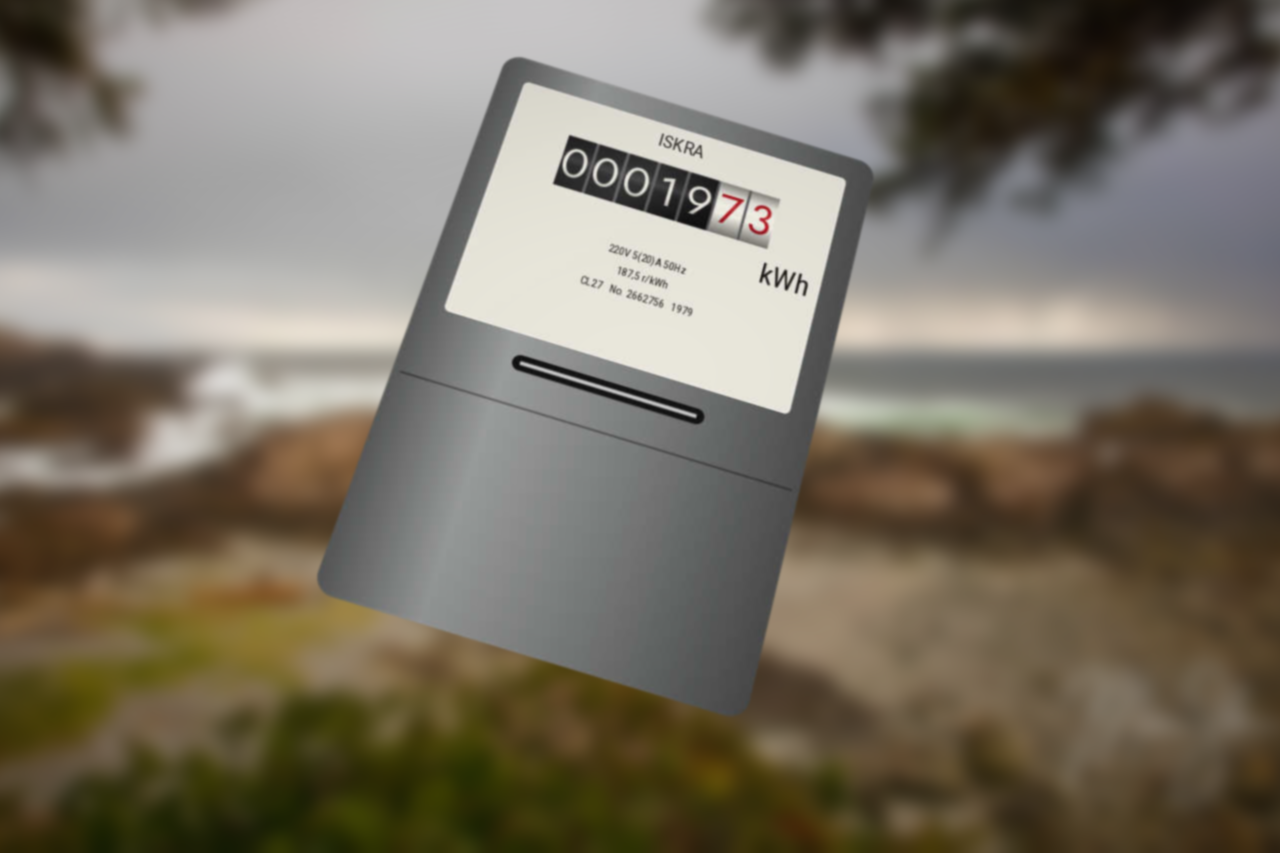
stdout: {"value": 19.73, "unit": "kWh"}
